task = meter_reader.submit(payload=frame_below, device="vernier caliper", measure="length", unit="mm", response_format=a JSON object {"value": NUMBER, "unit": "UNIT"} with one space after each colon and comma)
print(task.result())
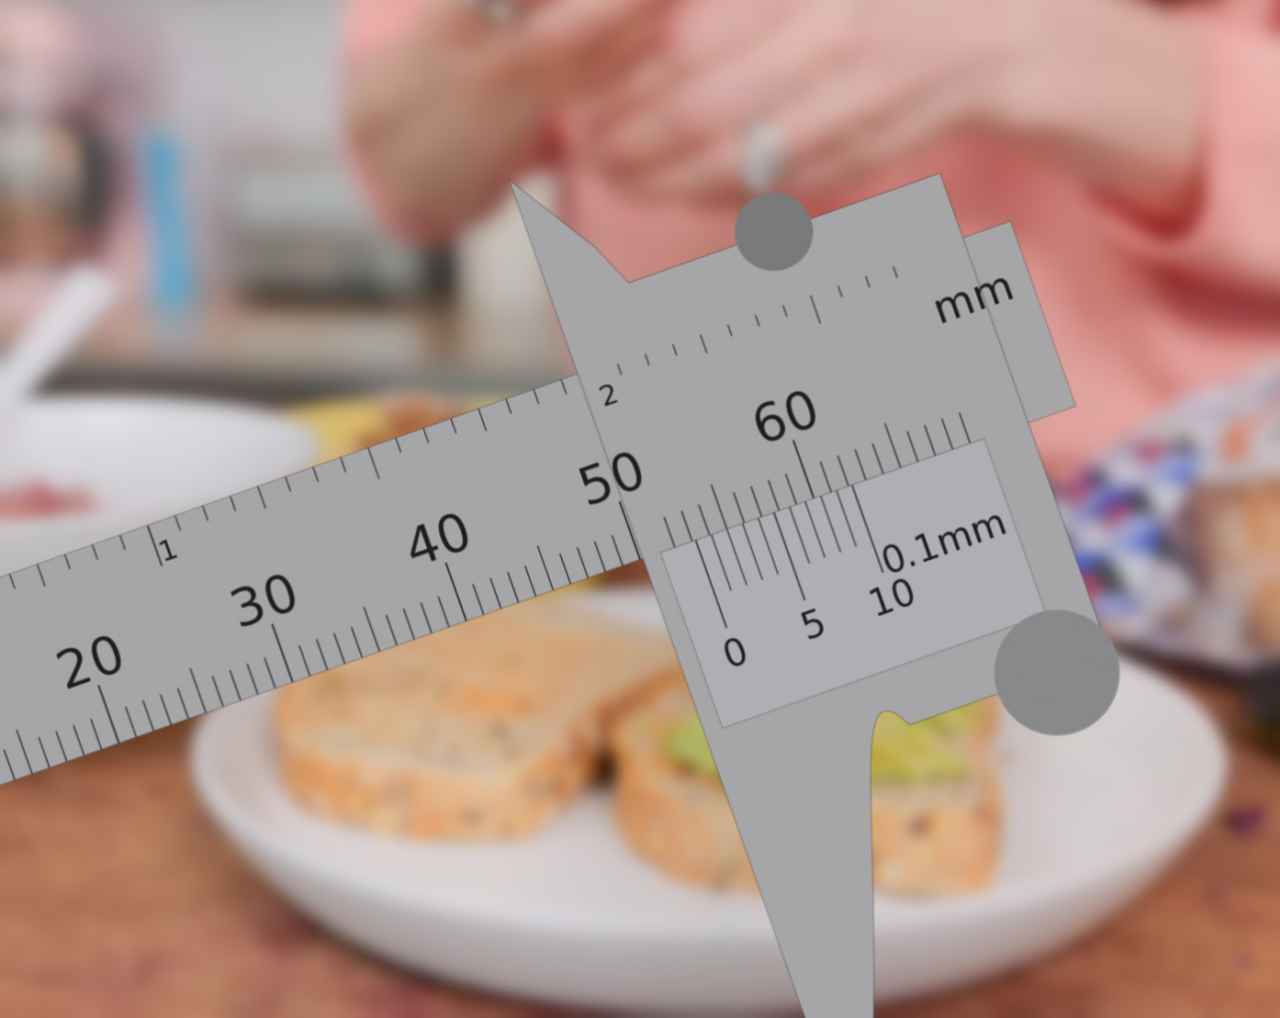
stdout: {"value": 53.2, "unit": "mm"}
